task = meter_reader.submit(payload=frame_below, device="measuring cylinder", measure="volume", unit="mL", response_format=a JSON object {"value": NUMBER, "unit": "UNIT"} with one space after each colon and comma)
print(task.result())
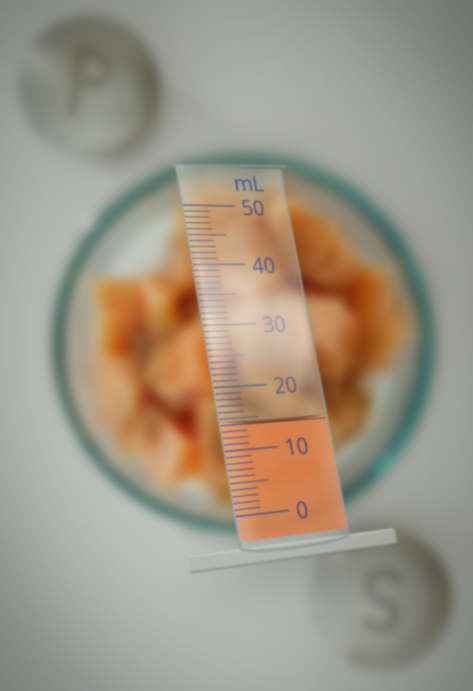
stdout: {"value": 14, "unit": "mL"}
